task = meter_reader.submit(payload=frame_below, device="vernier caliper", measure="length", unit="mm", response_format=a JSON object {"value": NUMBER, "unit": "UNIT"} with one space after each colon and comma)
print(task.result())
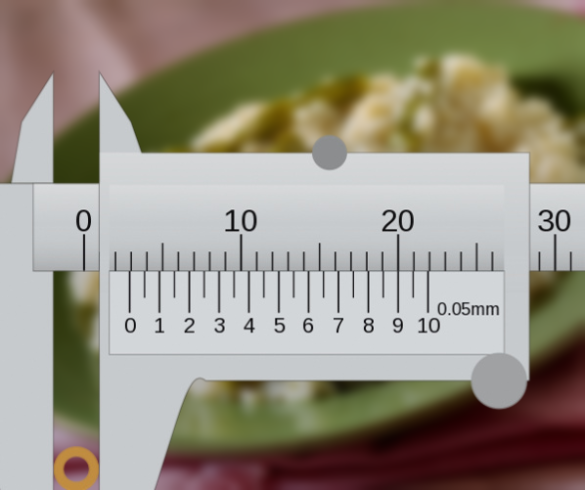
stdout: {"value": 2.9, "unit": "mm"}
